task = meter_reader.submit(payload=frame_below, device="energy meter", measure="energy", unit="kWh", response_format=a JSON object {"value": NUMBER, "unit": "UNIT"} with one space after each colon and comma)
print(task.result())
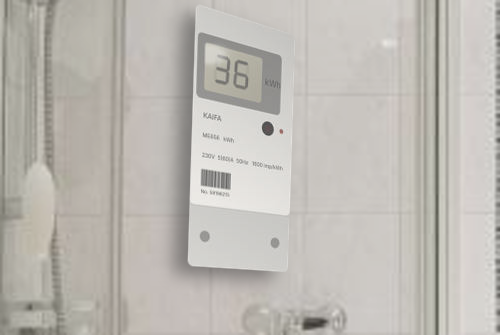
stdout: {"value": 36, "unit": "kWh"}
